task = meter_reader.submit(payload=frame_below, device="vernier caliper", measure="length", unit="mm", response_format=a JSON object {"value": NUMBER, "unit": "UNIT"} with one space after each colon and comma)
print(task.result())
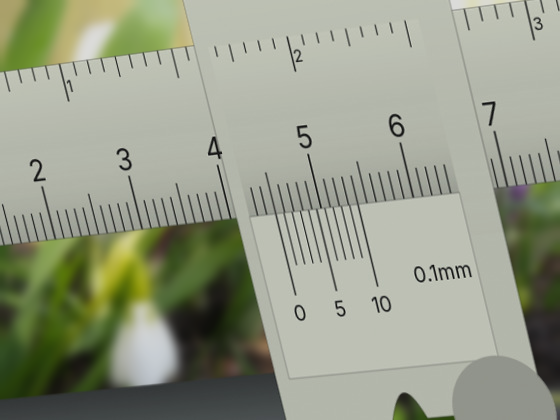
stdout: {"value": 45.0, "unit": "mm"}
